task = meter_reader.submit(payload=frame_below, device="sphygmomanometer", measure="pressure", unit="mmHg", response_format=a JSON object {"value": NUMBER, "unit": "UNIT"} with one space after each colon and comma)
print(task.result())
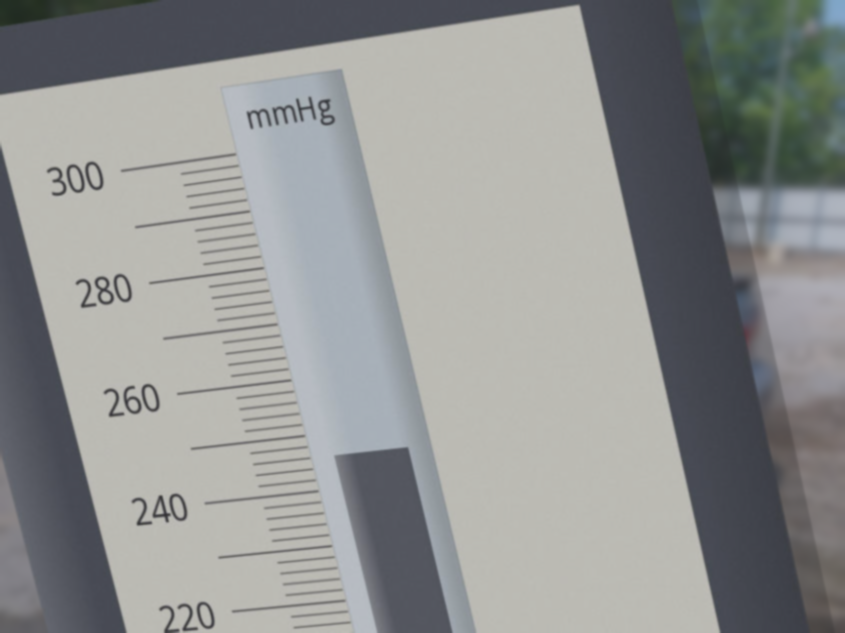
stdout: {"value": 246, "unit": "mmHg"}
